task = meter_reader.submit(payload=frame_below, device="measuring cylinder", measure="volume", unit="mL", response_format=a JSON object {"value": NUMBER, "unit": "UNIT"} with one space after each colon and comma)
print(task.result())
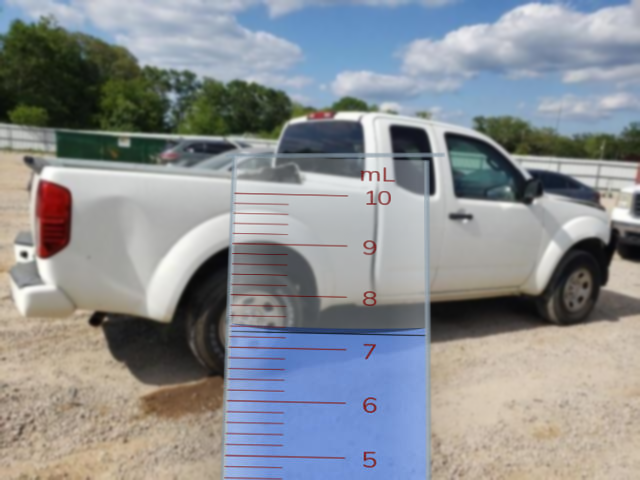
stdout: {"value": 7.3, "unit": "mL"}
